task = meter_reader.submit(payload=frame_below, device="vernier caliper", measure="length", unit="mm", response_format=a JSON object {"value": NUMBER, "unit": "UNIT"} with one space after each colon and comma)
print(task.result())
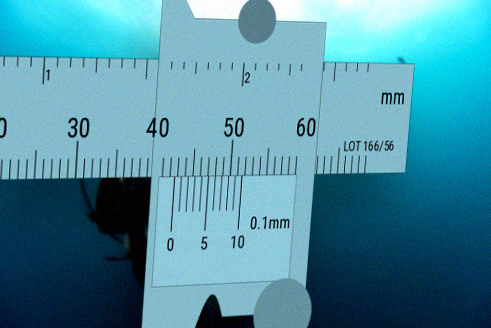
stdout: {"value": 42.6, "unit": "mm"}
